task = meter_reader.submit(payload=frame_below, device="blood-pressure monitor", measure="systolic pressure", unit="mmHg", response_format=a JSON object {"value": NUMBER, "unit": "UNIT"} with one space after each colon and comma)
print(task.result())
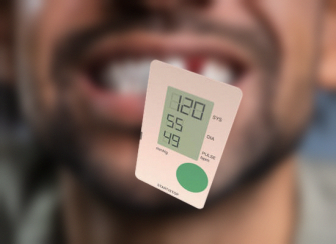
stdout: {"value": 120, "unit": "mmHg"}
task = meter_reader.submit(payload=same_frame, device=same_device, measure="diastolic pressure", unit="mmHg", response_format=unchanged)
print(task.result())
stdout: {"value": 55, "unit": "mmHg"}
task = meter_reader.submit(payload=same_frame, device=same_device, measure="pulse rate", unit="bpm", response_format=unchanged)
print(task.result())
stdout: {"value": 49, "unit": "bpm"}
